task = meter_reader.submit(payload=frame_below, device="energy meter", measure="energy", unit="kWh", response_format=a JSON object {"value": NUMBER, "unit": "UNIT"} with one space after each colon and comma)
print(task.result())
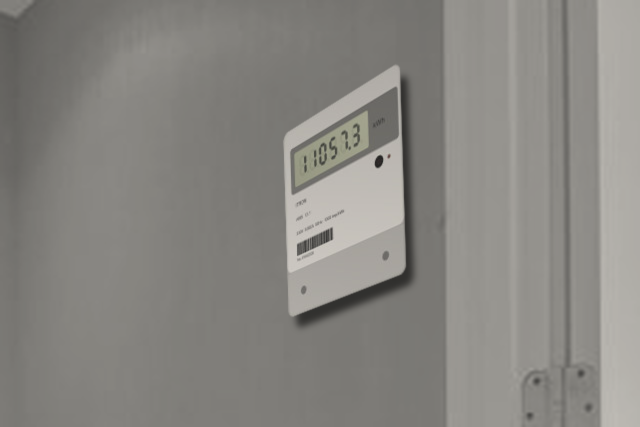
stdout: {"value": 11057.3, "unit": "kWh"}
